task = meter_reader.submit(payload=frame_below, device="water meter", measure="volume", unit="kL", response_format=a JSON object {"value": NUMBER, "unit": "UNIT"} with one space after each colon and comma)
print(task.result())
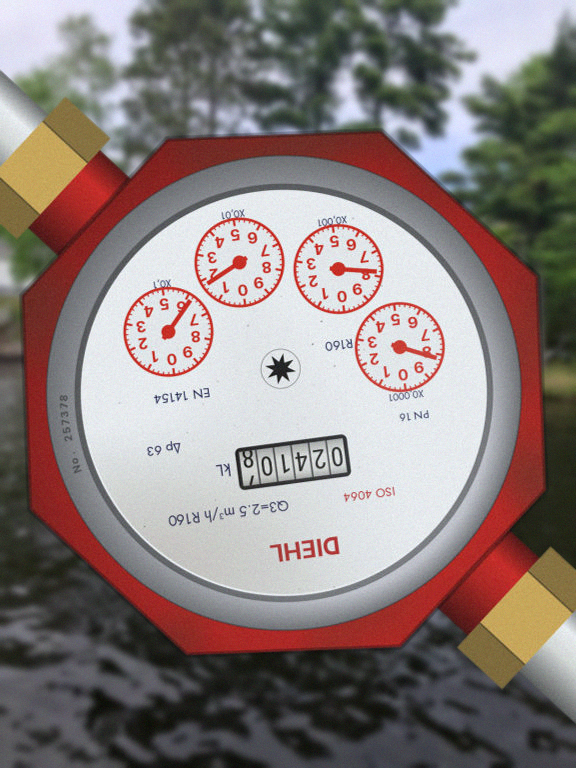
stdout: {"value": 24107.6178, "unit": "kL"}
